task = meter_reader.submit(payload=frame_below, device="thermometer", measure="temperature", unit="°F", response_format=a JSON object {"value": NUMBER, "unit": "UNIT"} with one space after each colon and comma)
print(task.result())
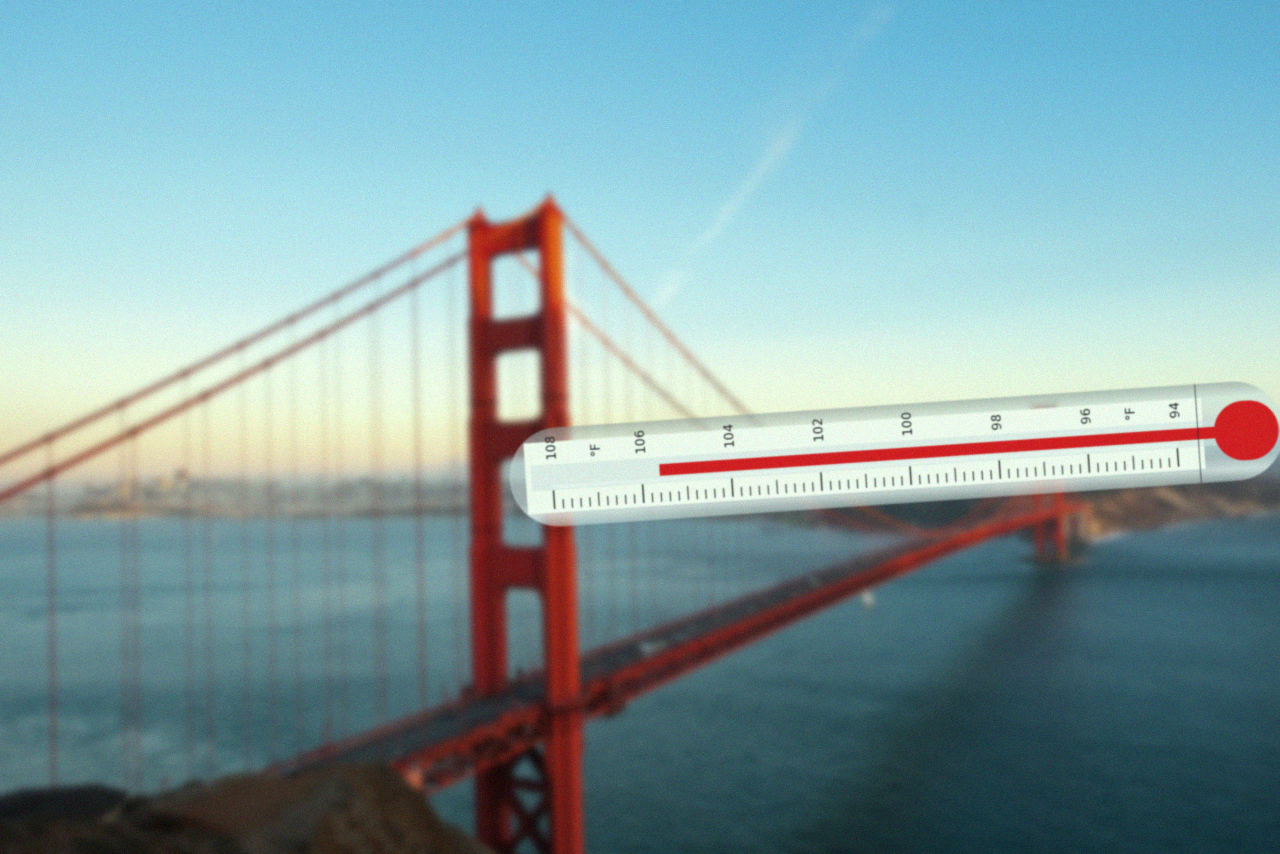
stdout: {"value": 105.6, "unit": "°F"}
